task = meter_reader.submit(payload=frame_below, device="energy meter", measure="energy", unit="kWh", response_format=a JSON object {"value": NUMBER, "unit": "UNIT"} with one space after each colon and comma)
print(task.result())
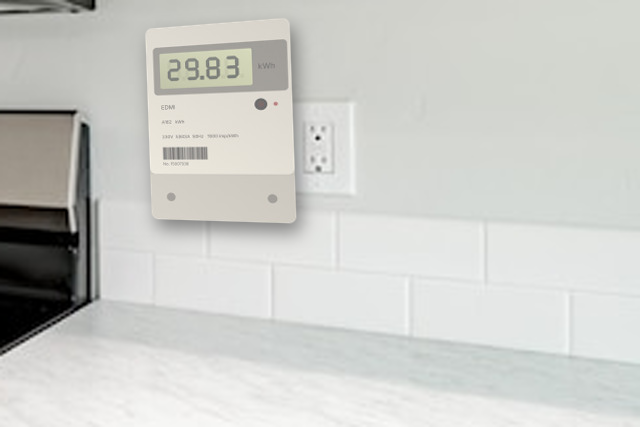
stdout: {"value": 29.83, "unit": "kWh"}
